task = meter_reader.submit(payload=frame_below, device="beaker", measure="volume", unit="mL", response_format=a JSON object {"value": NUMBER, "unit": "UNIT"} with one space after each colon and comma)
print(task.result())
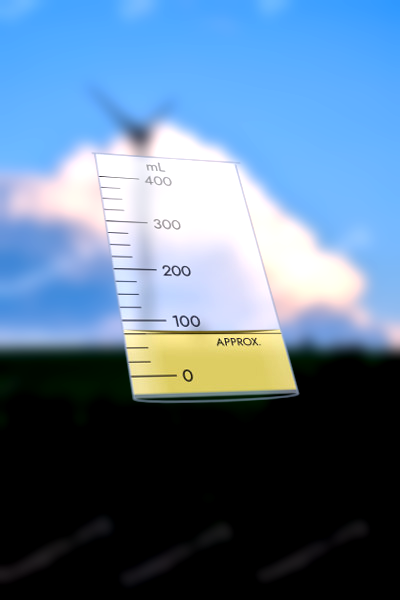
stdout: {"value": 75, "unit": "mL"}
